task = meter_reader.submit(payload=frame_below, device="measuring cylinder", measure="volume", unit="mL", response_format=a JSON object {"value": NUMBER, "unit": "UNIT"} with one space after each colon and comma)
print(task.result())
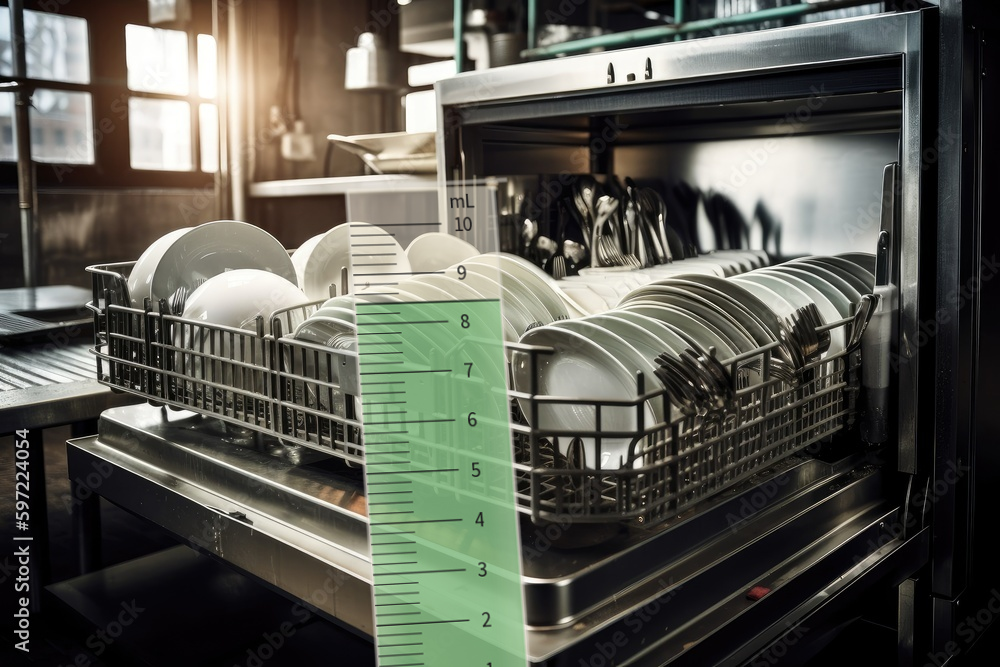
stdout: {"value": 8.4, "unit": "mL"}
